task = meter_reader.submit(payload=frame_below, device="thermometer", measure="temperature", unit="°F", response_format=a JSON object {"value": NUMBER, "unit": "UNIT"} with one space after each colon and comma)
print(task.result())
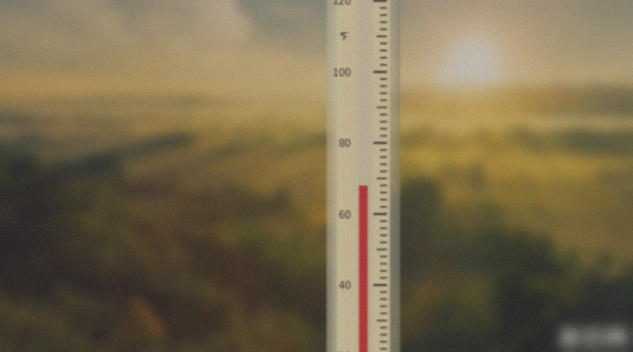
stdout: {"value": 68, "unit": "°F"}
